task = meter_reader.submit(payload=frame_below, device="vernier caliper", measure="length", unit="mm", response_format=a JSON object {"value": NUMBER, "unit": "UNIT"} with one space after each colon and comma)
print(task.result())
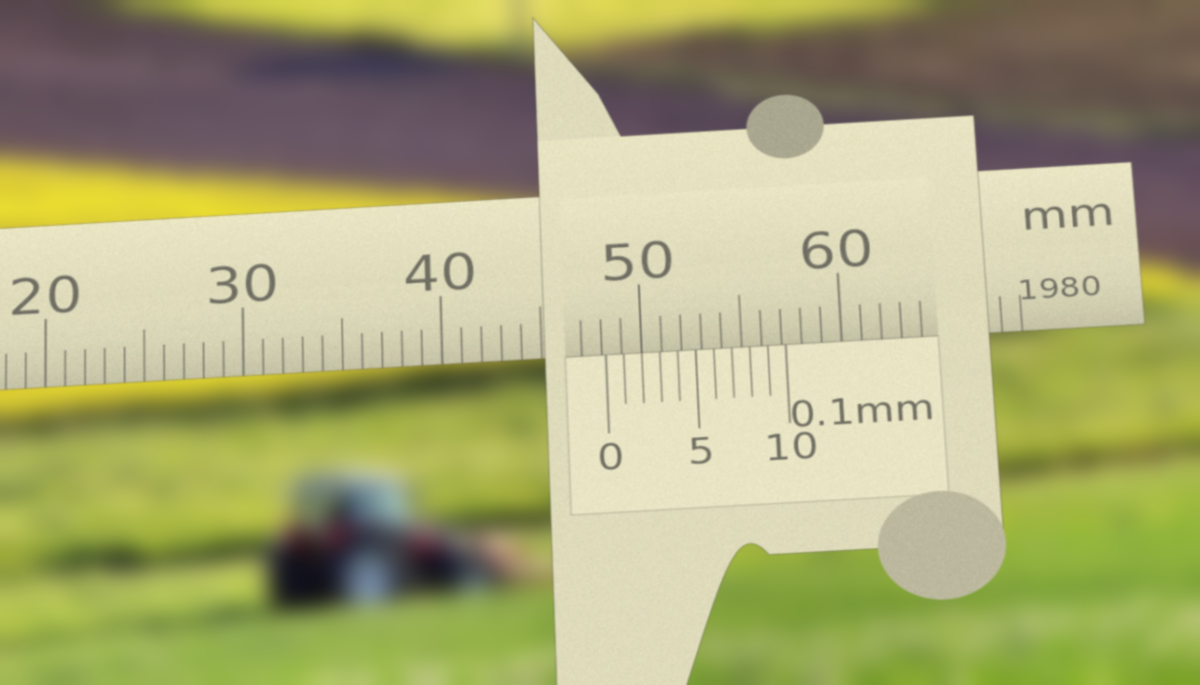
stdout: {"value": 48.2, "unit": "mm"}
